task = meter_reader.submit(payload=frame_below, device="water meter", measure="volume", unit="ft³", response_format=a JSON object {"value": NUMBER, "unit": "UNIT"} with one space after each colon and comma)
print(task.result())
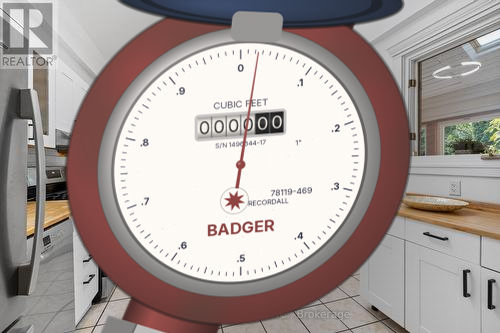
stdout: {"value": 0.02, "unit": "ft³"}
